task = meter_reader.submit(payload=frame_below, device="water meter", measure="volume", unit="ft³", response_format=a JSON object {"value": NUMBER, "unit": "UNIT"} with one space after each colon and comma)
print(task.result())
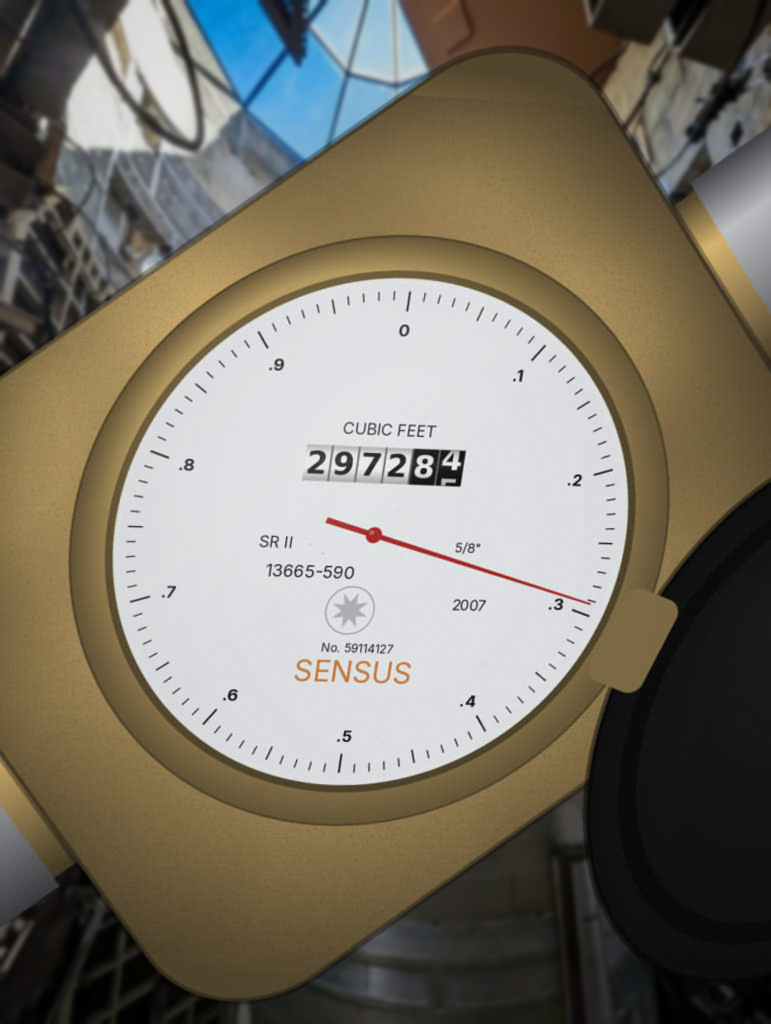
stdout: {"value": 297284.29, "unit": "ft³"}
